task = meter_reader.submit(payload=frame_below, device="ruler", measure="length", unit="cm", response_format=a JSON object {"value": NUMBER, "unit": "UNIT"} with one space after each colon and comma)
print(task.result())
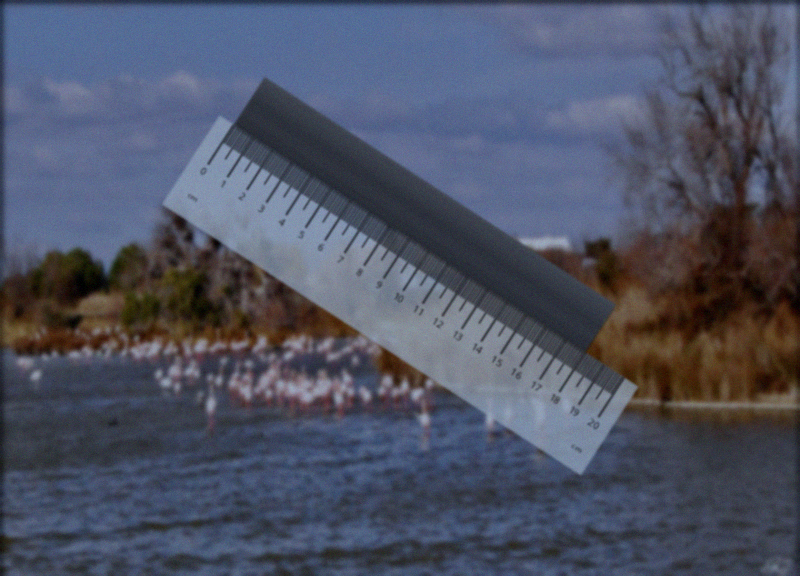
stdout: {"value": 18, "unit": "cm"}
